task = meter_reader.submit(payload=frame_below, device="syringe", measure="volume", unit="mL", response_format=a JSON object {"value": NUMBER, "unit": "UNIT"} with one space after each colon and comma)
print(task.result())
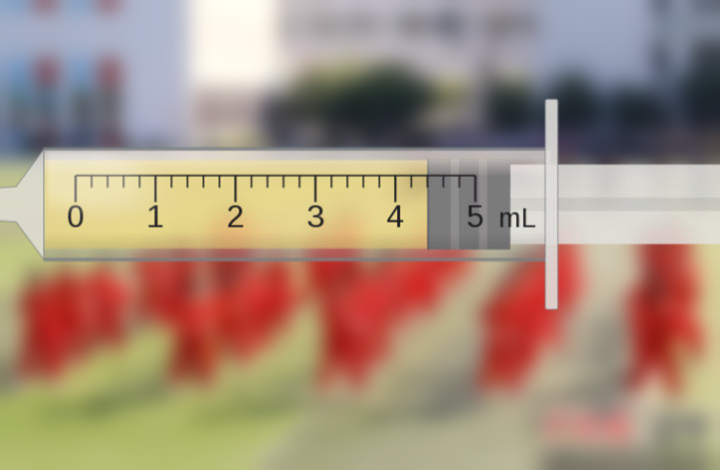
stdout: {"value": 4.4, "unit": "mL"}
